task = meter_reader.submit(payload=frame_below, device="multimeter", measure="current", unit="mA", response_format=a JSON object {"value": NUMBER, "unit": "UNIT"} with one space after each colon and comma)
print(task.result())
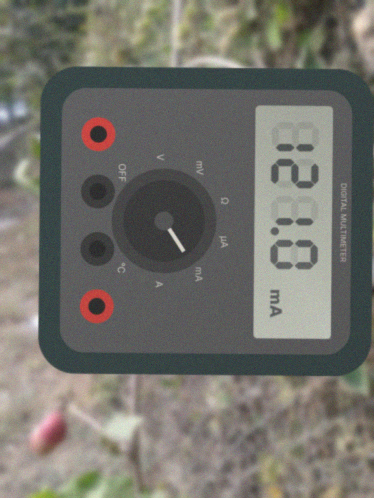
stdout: {"value": 121.0, "unit": "mA"}
